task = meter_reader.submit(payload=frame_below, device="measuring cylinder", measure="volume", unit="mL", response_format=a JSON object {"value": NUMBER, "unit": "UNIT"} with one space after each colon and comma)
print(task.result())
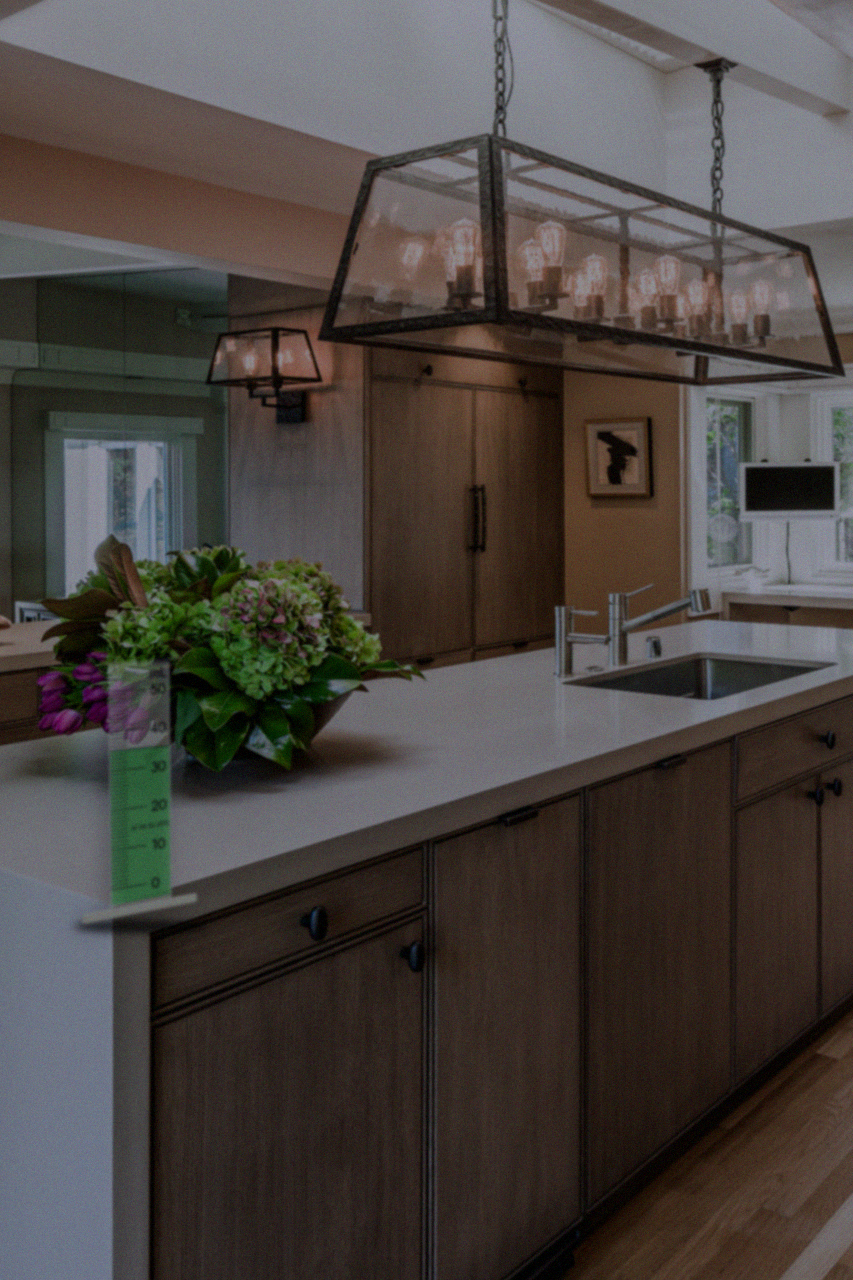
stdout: {"value": 35, "unit": "mL"}
